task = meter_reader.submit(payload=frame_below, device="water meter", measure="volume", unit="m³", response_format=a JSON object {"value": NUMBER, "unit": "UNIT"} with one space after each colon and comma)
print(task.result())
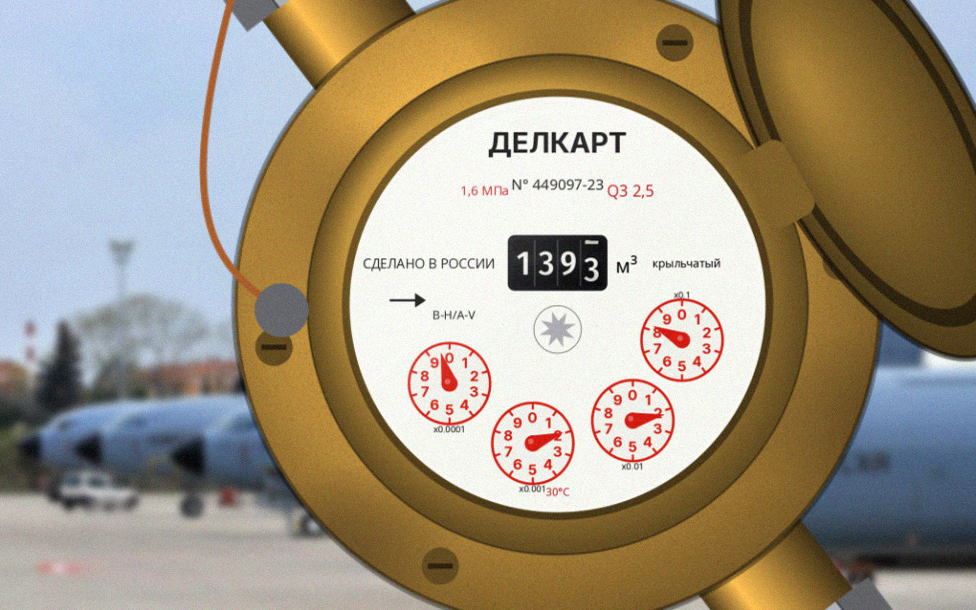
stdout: {"value": 1392.8219, "unit": "m³"}
